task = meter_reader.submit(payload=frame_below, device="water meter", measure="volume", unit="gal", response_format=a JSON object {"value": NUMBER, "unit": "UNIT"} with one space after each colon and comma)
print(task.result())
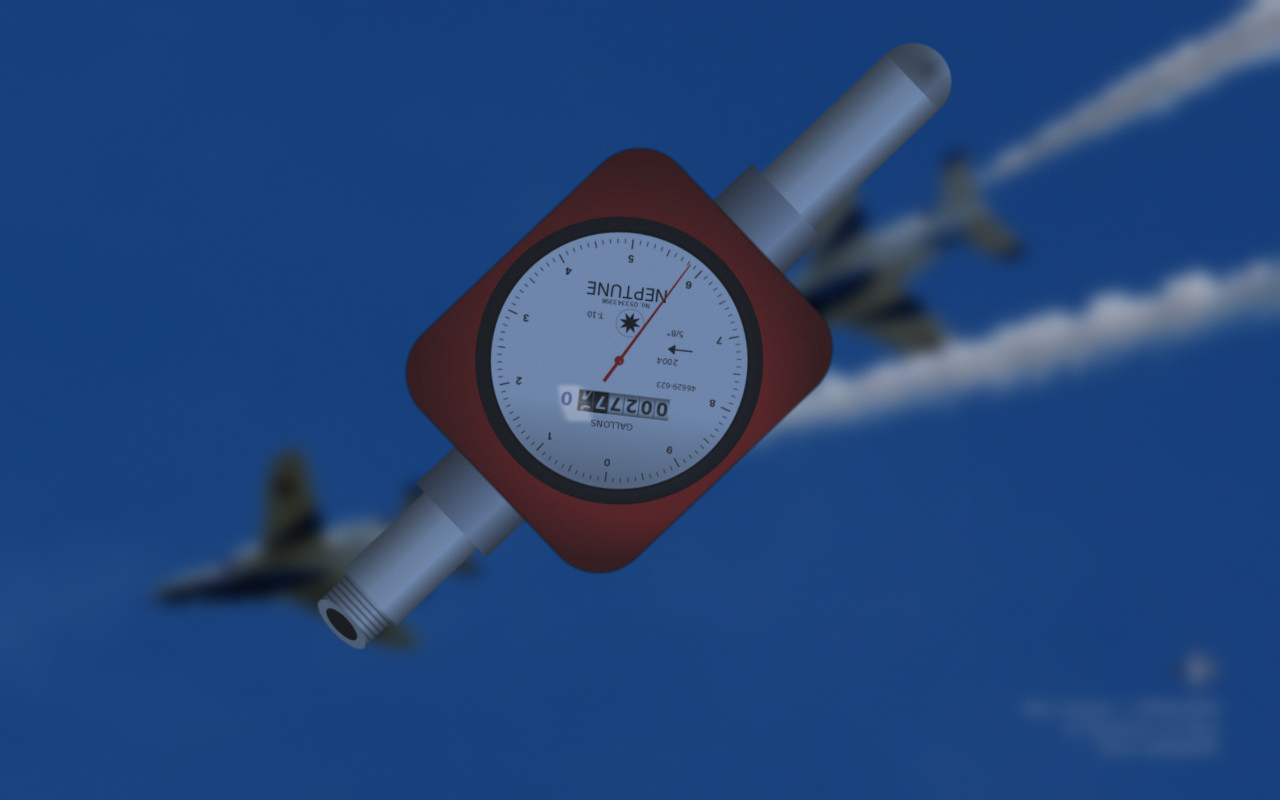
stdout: {"value": 27735.8, "unit": "gal"}
